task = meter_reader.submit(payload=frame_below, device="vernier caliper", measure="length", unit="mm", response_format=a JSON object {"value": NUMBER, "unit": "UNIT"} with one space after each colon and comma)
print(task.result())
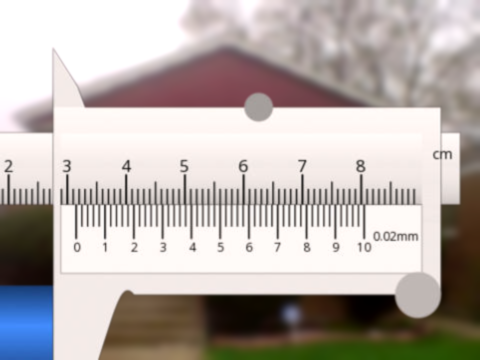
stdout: {"value": 31.5, "unit": "mm"}
